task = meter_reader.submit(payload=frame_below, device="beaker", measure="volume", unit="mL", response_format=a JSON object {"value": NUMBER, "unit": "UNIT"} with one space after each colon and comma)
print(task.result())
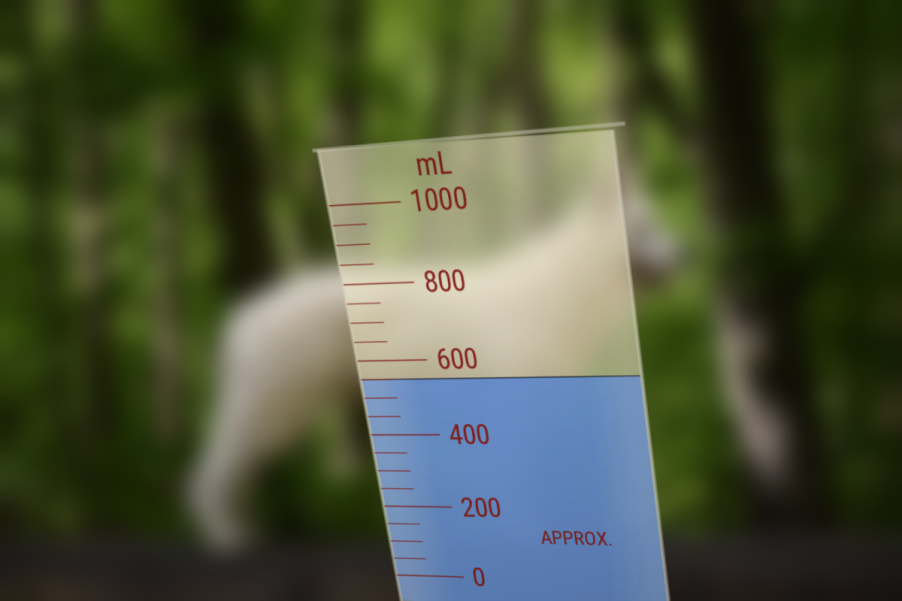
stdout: {"value": 550, "unit": "mL"}
